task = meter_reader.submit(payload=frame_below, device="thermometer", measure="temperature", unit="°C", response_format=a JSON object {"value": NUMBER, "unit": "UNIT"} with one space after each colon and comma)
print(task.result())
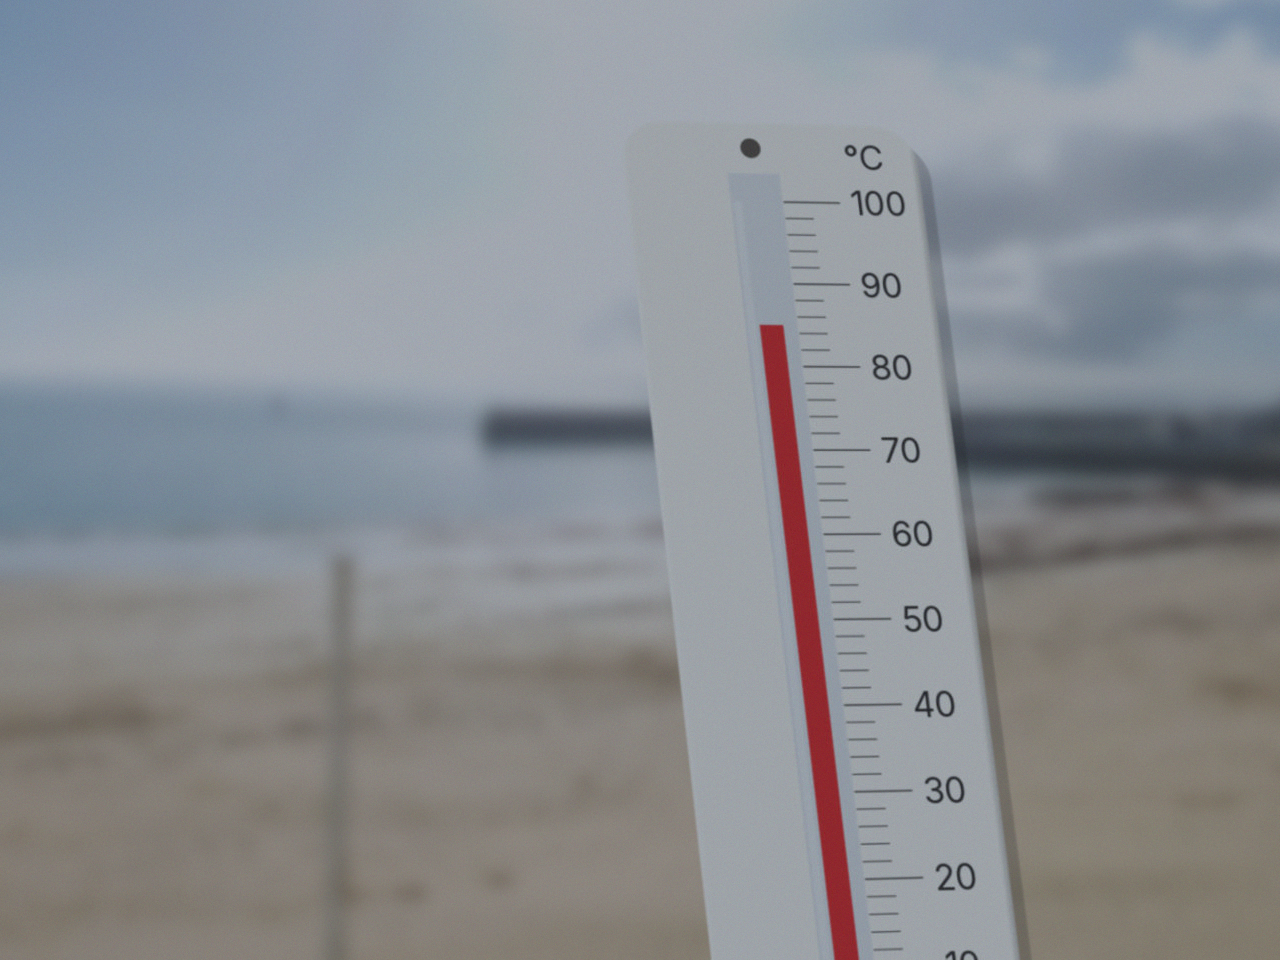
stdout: {"value": 85, "unit": "°C"}
